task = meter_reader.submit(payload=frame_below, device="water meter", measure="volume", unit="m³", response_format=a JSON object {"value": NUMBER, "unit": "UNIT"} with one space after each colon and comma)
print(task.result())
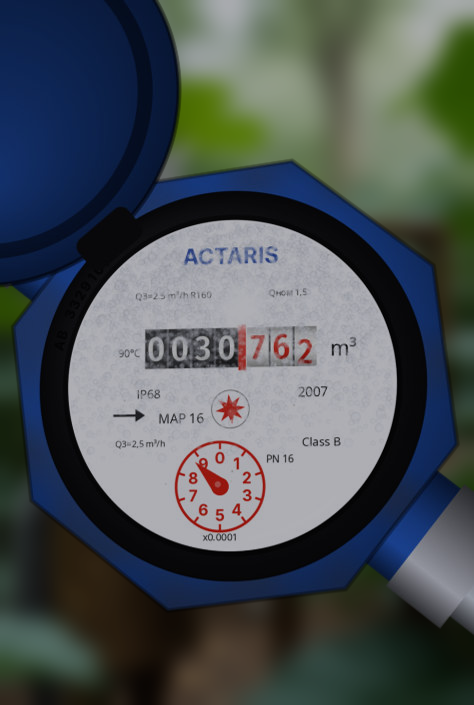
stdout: {"value": 30.7618, "unit": "m³"}
